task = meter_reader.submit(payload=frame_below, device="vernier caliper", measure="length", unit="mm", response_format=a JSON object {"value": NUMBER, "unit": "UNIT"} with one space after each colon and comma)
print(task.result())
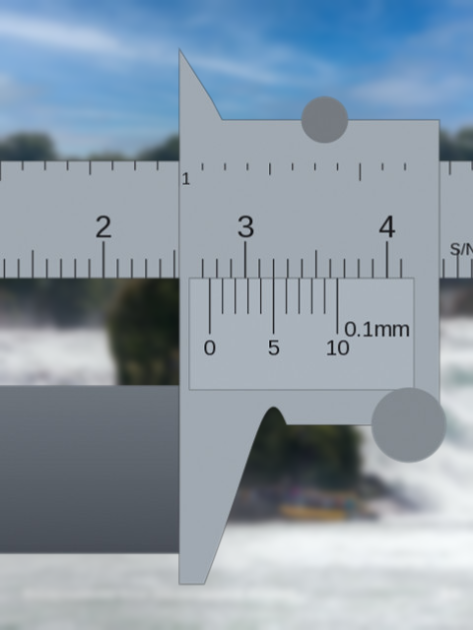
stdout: {"value": 27.5, "unit": "mm"}
